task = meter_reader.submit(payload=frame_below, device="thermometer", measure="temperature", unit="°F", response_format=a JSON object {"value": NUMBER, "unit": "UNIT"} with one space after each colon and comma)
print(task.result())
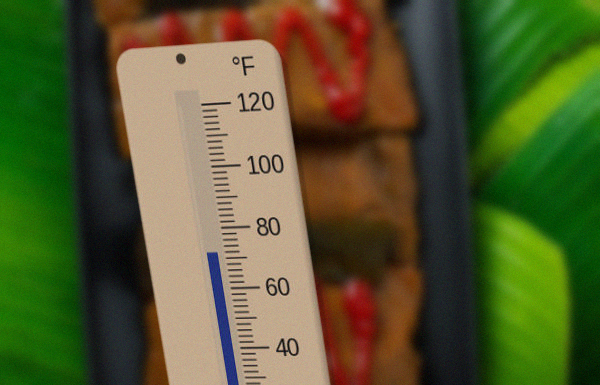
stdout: {"value": 72, "unit": "°F"}
